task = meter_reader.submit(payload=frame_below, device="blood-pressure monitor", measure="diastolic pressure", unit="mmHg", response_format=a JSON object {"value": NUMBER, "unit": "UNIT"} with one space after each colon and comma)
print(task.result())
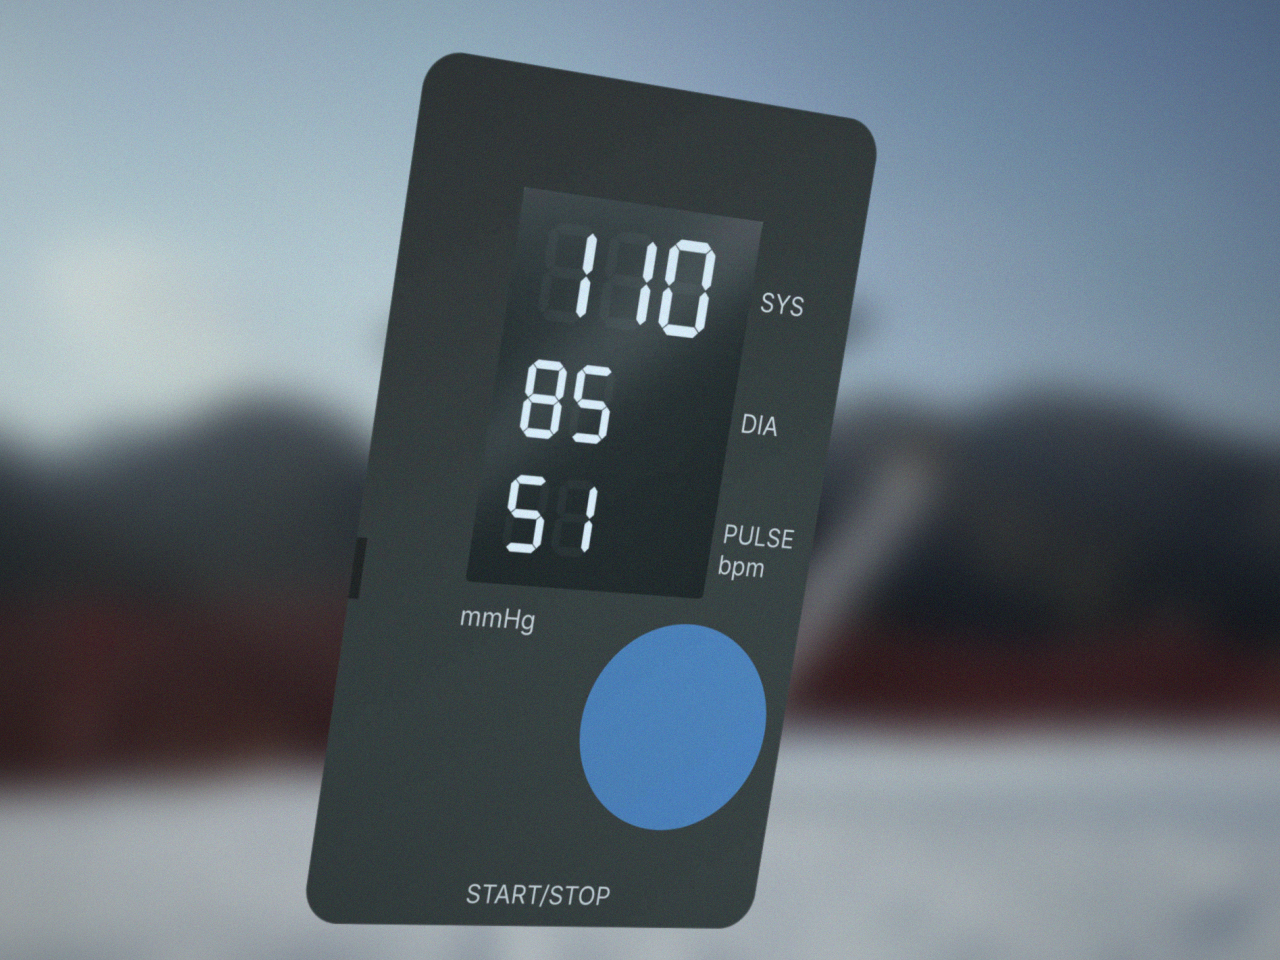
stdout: {"value": 85, "unit": "mmHg"}
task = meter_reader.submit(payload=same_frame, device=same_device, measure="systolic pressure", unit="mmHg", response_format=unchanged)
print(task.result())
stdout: {"value": 110, "unit": "mmHg"}
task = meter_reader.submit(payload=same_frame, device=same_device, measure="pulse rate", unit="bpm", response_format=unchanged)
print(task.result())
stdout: {"value": 51, "unit": "bpm"}
